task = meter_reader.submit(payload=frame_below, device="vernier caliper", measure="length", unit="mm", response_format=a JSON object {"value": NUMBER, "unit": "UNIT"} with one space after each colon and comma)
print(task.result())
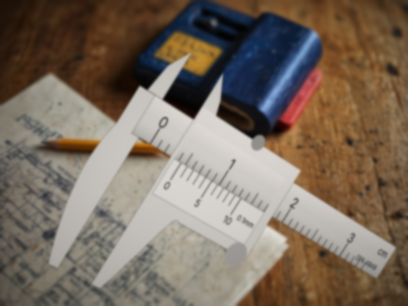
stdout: {"value": 4.4, "unit": "mm"}
